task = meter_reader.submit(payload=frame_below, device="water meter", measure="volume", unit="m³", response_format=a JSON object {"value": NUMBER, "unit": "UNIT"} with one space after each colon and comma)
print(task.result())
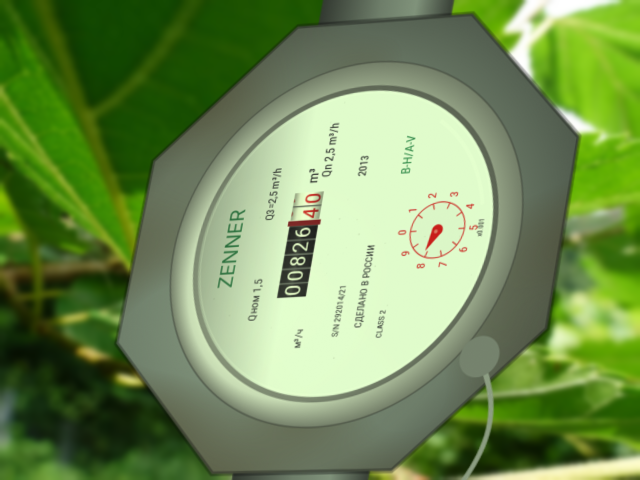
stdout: {"value": 826.398, "unit": "m³"}
